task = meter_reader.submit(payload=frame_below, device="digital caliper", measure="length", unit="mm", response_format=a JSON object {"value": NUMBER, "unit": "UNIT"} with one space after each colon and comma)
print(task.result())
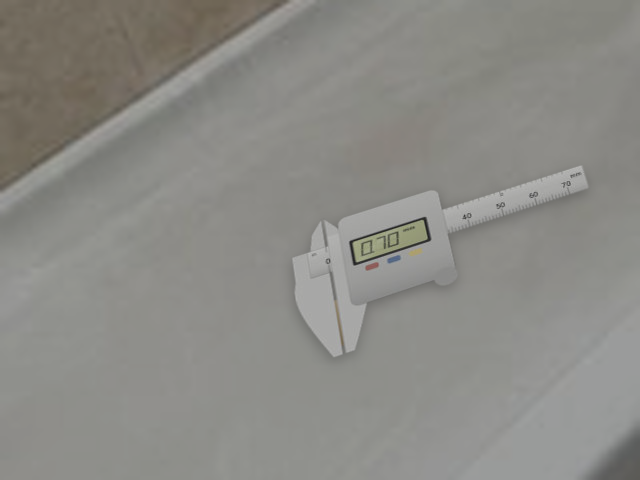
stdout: {"value": 0.70, "unit": "mm"}
